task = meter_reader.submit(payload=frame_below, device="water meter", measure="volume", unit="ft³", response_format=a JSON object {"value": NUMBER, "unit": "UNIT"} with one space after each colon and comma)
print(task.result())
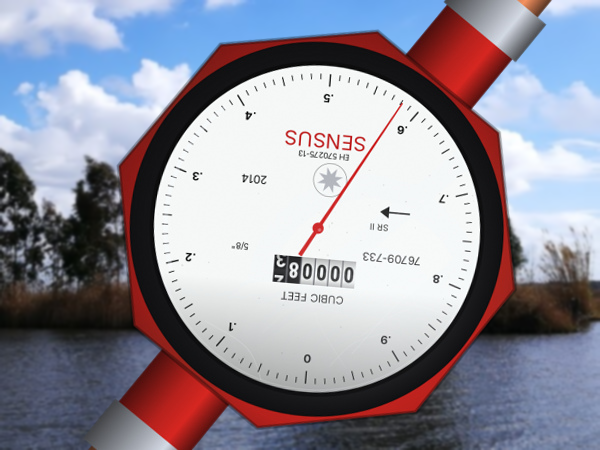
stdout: {"value": 82.58, "unit": "ft³"}
